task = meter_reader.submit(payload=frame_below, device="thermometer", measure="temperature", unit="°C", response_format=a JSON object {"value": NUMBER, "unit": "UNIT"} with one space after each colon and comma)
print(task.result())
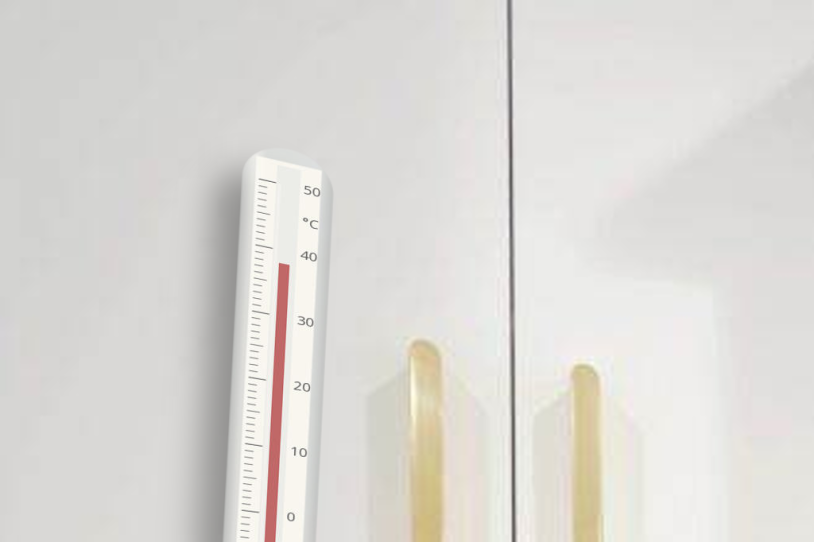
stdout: {"value": 38, "unit": "°C"}
